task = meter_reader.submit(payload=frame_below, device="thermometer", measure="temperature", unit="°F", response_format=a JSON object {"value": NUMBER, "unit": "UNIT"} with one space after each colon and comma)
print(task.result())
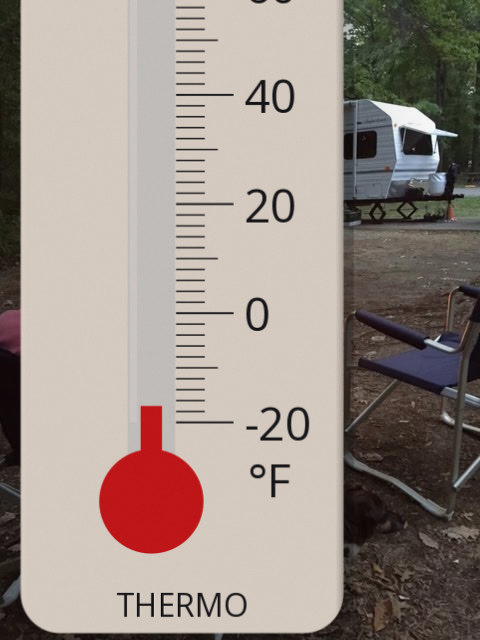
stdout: {"value": -17, "unit": "°F"}
